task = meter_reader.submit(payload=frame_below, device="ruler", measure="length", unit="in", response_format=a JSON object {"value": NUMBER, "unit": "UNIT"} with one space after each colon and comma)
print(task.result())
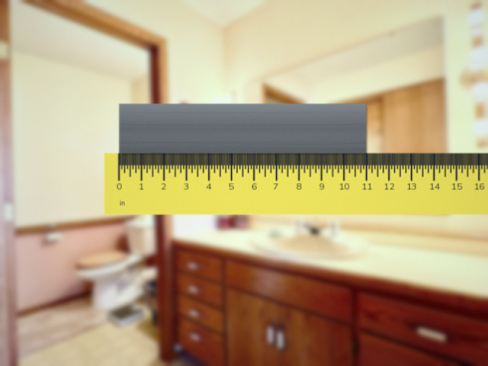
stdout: {"value": 11, "unit": "in"}
